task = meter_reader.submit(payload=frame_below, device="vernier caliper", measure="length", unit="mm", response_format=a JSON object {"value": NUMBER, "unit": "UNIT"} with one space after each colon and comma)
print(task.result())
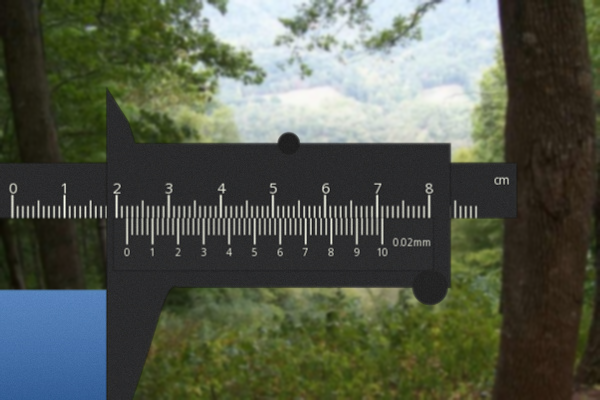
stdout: {"value": 22.0, "unit": "mm"}
